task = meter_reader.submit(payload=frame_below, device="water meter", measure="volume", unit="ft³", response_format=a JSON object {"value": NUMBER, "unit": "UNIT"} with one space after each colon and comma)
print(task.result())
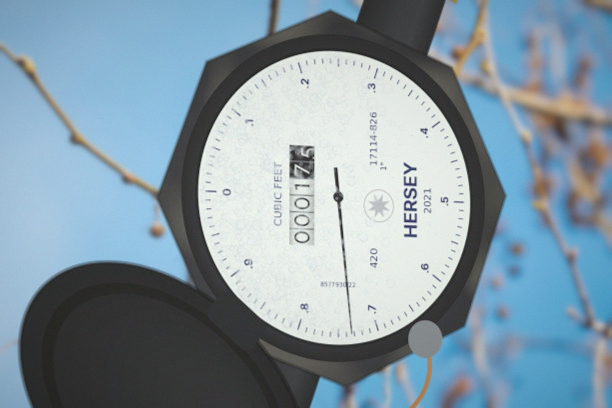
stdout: {"value": 174.73, "unit": "ft³"}
